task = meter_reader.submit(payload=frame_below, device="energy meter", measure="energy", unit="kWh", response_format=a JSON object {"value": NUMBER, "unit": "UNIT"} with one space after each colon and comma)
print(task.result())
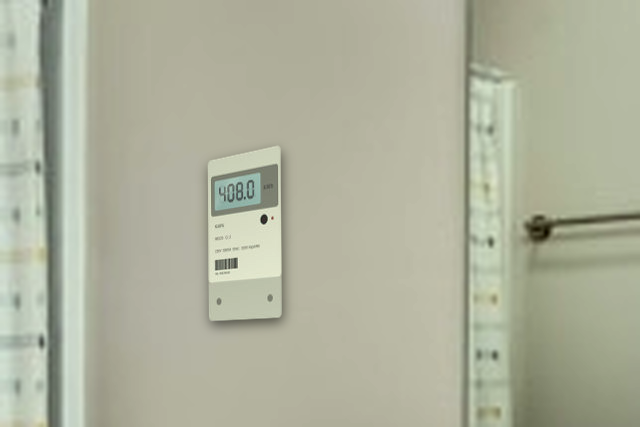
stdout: {"value": 408.0, "unit": "kWh"}
